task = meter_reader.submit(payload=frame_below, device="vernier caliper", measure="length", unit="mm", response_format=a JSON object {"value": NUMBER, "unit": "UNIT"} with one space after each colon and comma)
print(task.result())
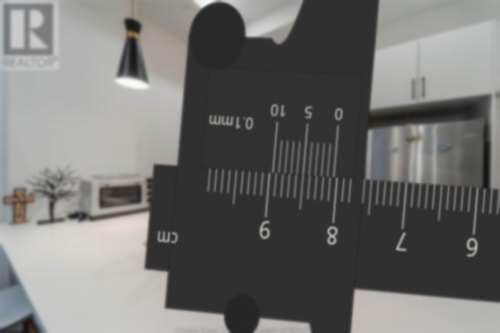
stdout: {"value": 80.5, "unit": "mm"}
